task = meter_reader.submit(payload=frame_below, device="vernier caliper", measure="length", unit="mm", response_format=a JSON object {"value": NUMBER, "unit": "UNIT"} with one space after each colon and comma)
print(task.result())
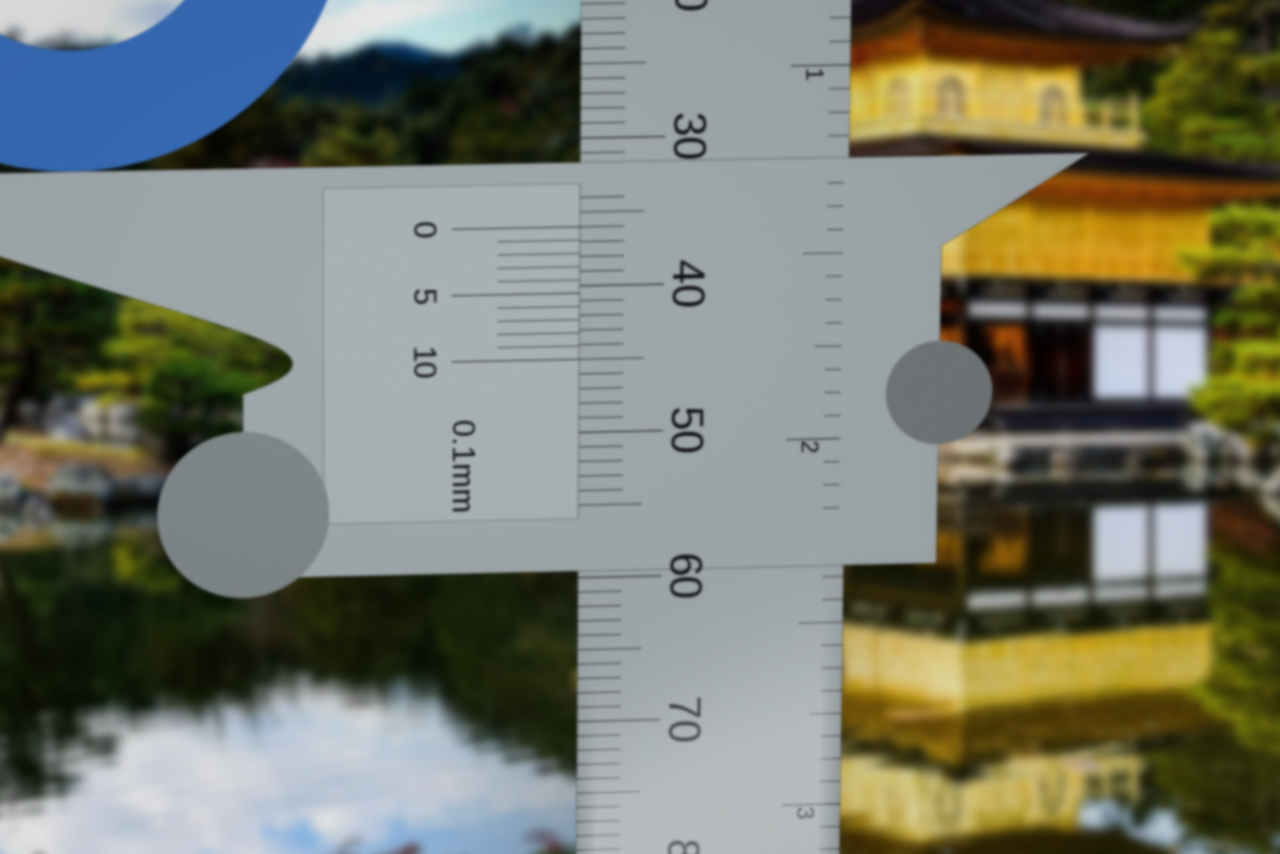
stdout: {"value": 36.0, "unit": "mm"}
